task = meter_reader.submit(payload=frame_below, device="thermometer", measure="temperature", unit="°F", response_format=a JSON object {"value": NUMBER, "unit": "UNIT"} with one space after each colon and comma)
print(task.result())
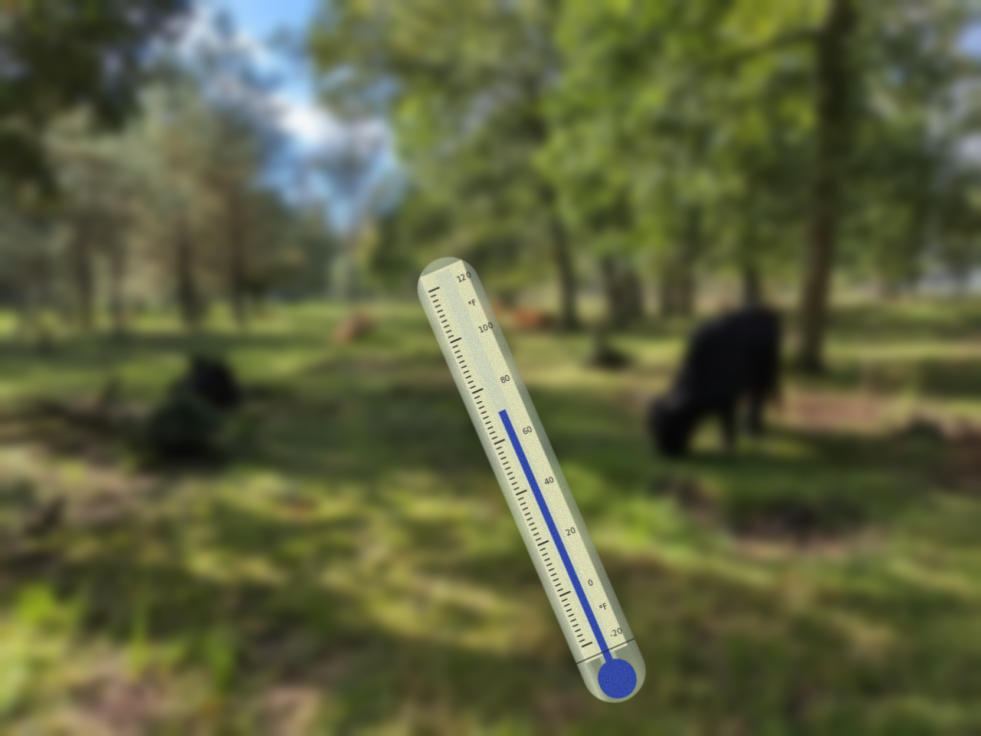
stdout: {"value": 70, "unit": "°F"}
